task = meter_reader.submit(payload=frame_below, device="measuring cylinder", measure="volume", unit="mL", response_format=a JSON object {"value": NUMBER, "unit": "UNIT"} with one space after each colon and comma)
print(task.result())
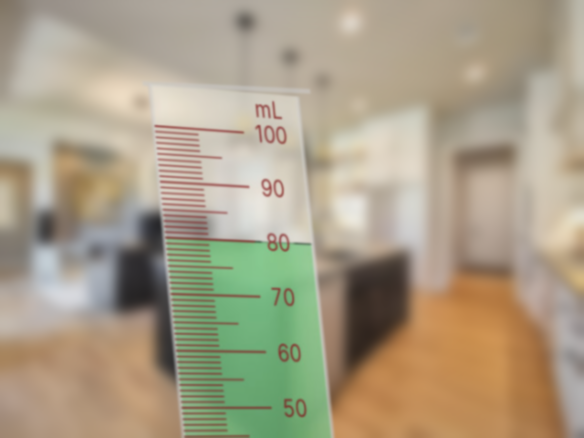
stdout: {"value": 80, "unit": "mL"}
